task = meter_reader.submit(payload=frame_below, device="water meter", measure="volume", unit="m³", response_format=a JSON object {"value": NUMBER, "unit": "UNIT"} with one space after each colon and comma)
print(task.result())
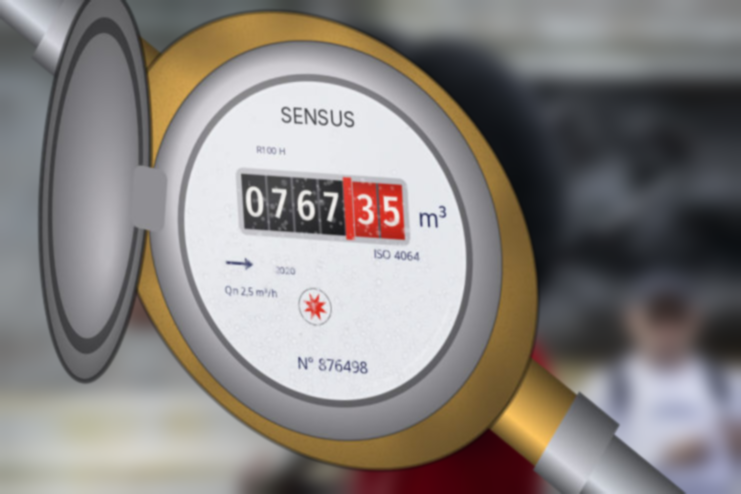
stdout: {"value": 767.35, "unit": "m³"}
